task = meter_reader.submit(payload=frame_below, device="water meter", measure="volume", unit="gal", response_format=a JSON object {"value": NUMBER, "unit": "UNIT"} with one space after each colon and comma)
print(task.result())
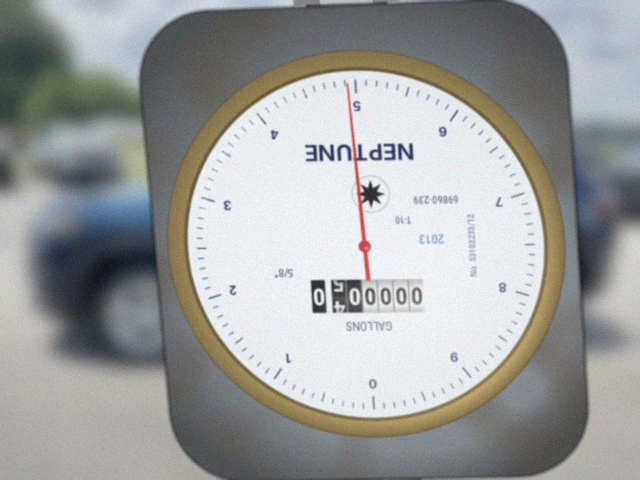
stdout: {"value": 44.9, "unit": "gal"}
